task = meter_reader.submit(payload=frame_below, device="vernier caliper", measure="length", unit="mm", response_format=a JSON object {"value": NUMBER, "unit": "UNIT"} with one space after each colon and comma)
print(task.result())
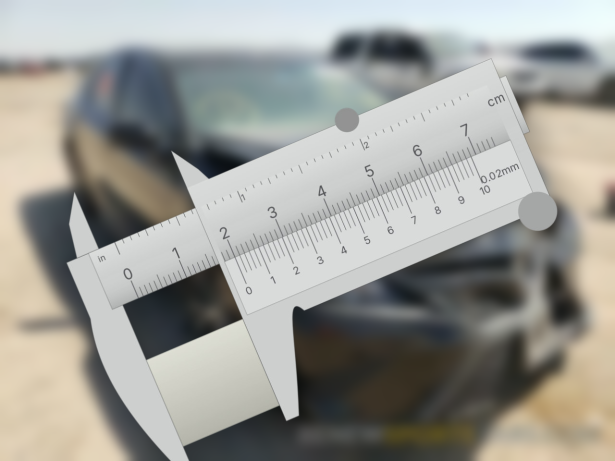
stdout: {"value": 20.0, "unit": "mm"}
